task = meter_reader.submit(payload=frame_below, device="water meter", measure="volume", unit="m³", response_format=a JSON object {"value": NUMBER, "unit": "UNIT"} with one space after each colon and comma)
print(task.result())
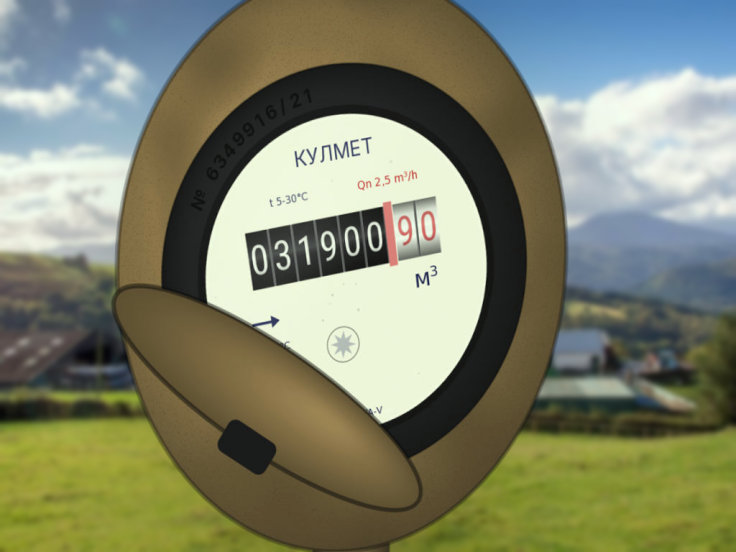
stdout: {"value": 31900.90, "unit": "m³"}
